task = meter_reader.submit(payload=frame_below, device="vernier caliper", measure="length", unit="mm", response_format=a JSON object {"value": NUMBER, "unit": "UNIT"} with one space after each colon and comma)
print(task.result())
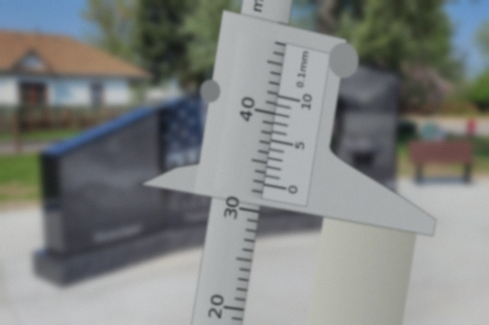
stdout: {"value": 32.8, "unit": "mm"}
